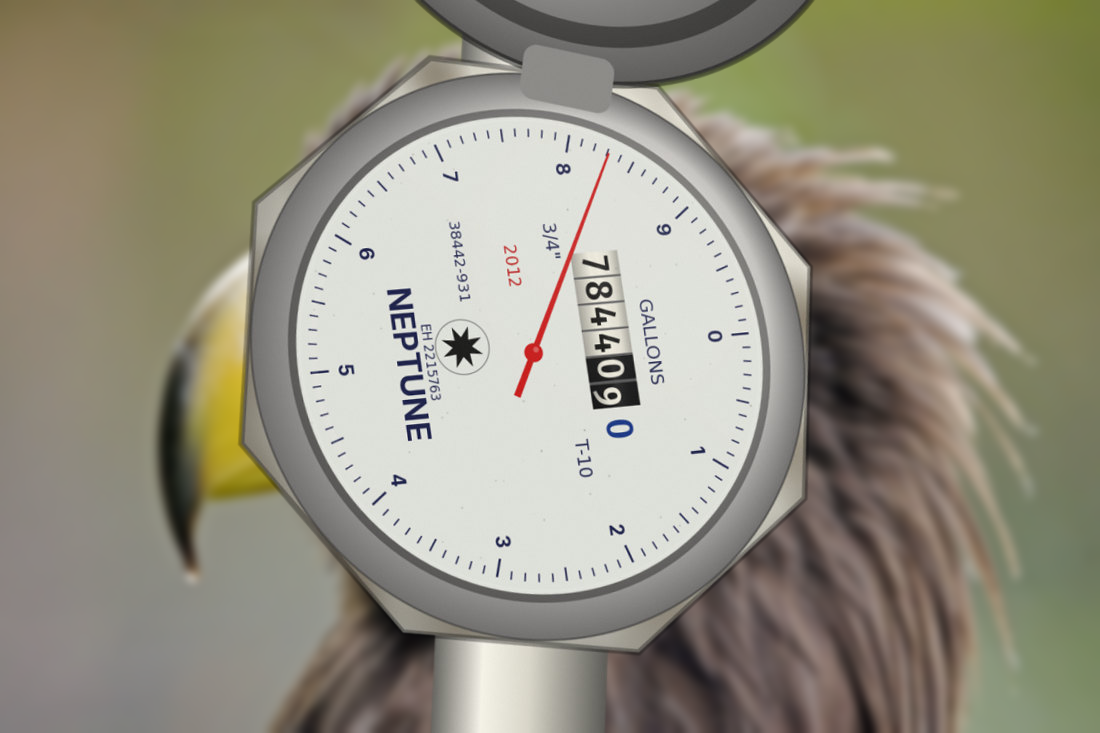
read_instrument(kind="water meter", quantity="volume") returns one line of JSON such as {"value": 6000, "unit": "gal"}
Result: {"value": 7844088.3, "unit": "gal"}
